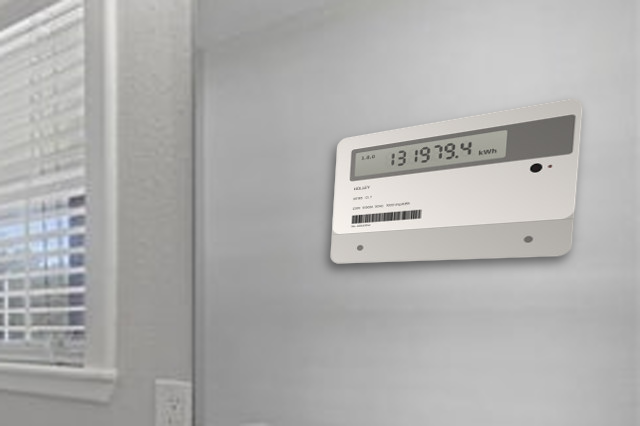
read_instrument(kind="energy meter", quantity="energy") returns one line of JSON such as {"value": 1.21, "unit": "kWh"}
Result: {"value": 131979.4, "unit": "kWh"}
